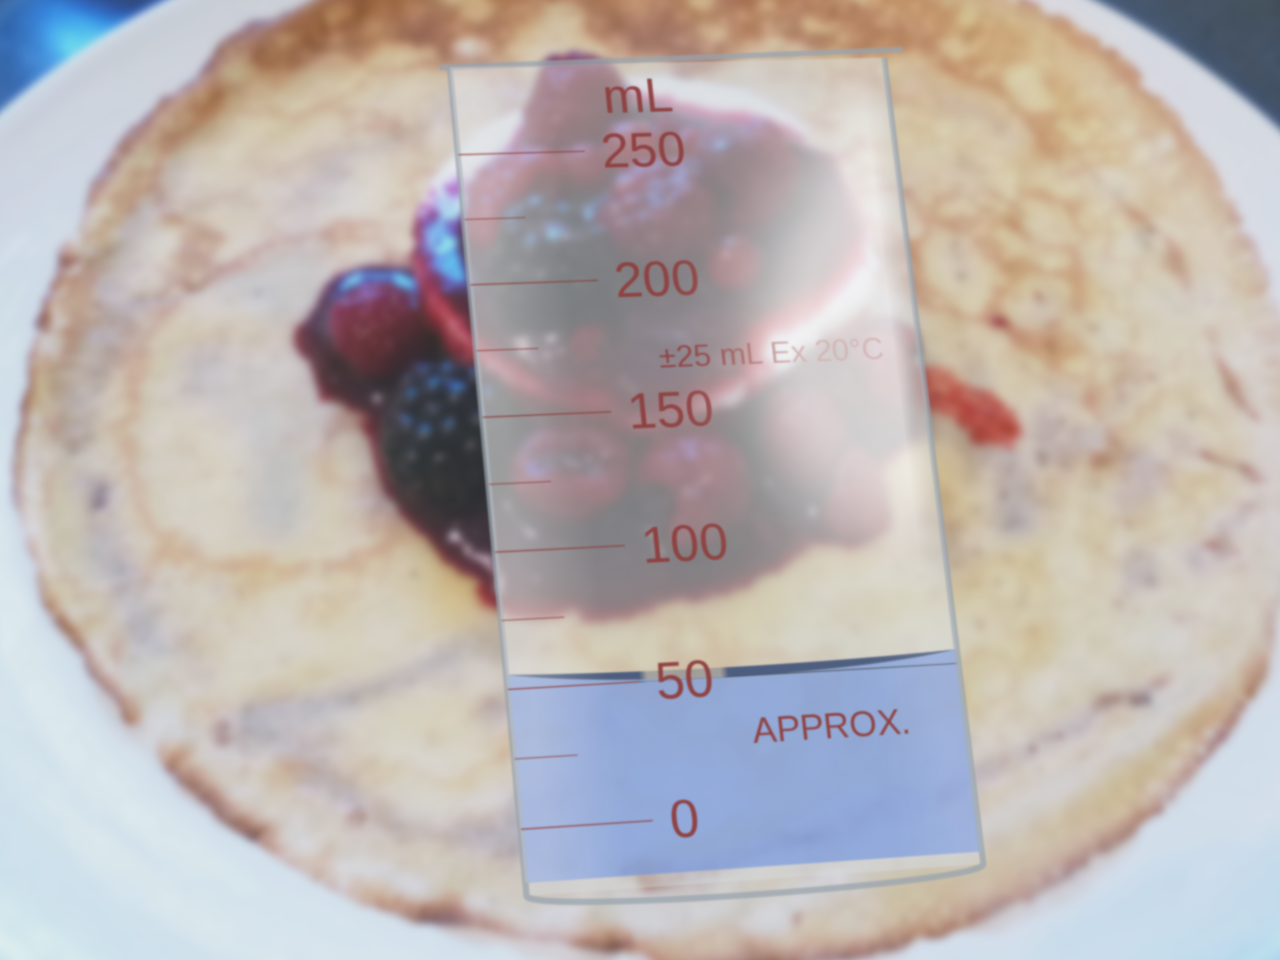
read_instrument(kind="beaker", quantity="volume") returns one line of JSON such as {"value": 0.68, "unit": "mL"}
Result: {"value": 50, "unit": "mL"}
